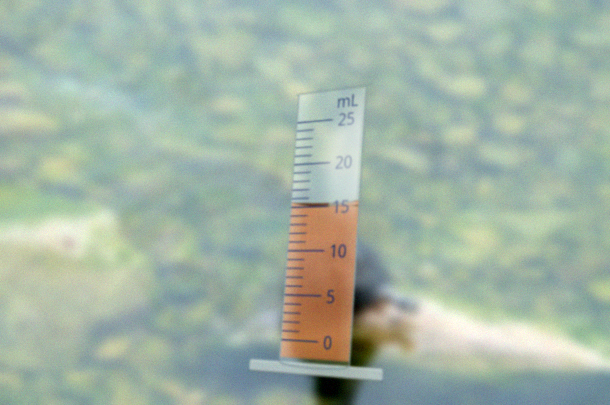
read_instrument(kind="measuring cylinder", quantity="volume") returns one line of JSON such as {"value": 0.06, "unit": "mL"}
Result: {"value": 15, "unit": "mL"}
